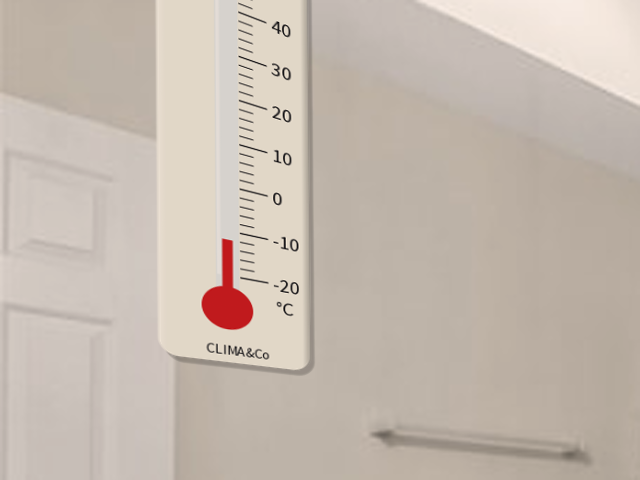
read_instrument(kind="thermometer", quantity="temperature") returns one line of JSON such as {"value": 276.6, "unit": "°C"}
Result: {"value": -12, "unit": "°C"}
